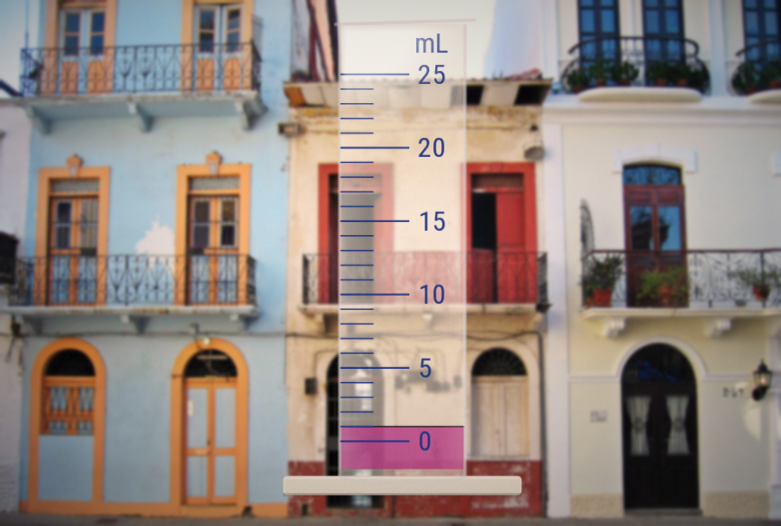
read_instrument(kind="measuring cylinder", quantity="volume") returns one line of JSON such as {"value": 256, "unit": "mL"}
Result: {"value": 1, "unit": "mL"}
